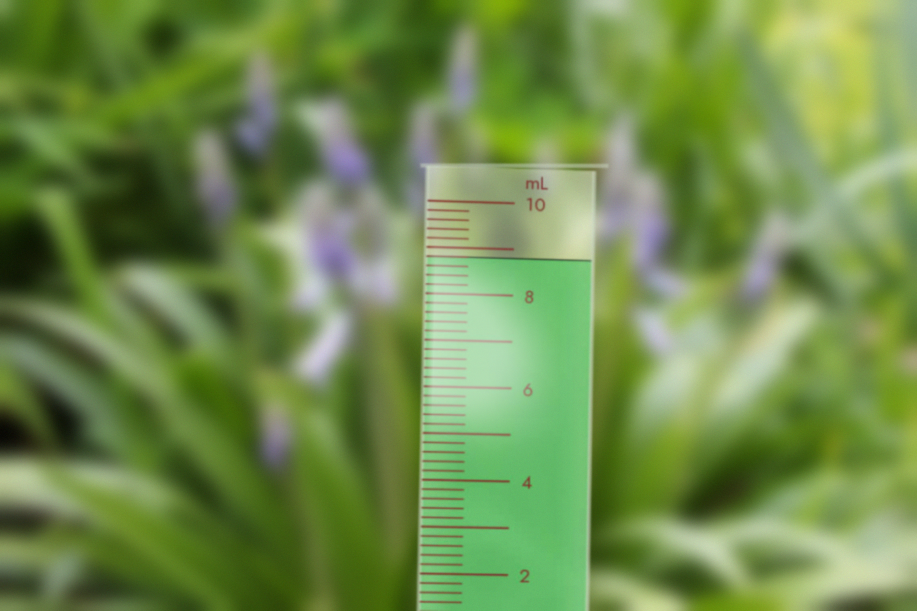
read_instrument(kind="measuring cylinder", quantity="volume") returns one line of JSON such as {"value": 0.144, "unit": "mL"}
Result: {"value": 8.8, "unit": "mL"}
